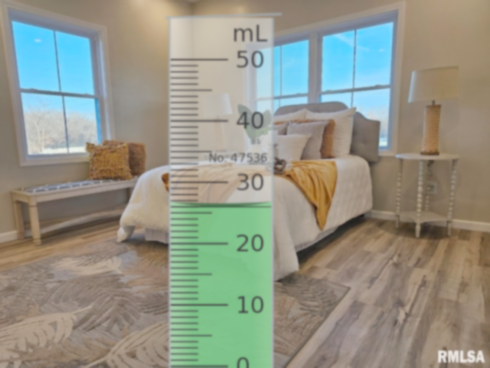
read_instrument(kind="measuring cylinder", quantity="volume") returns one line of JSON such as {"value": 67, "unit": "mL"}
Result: {"value": 26, "unit": "mL"}
